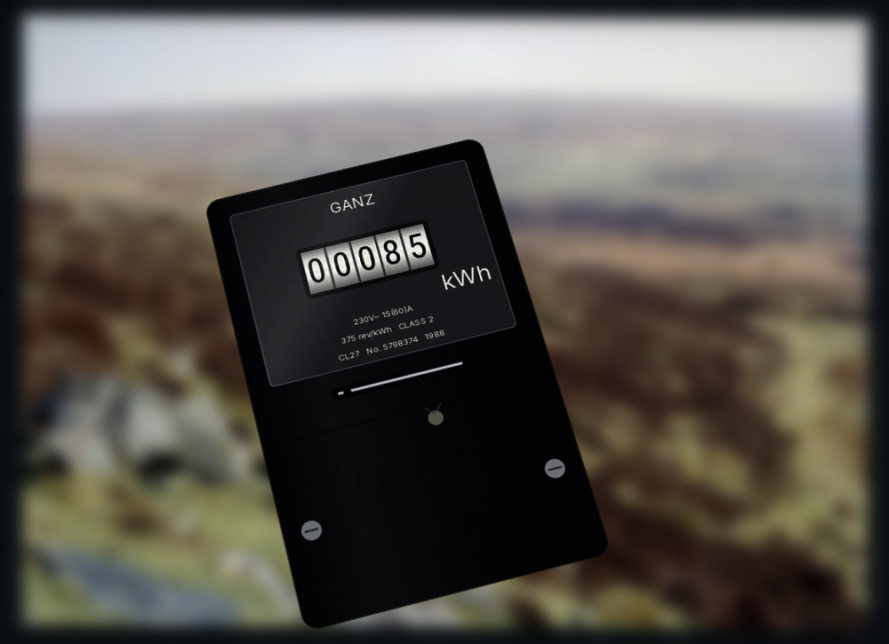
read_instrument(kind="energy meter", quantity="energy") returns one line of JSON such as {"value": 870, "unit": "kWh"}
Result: {"value": 85, "unit": "kWh"}
